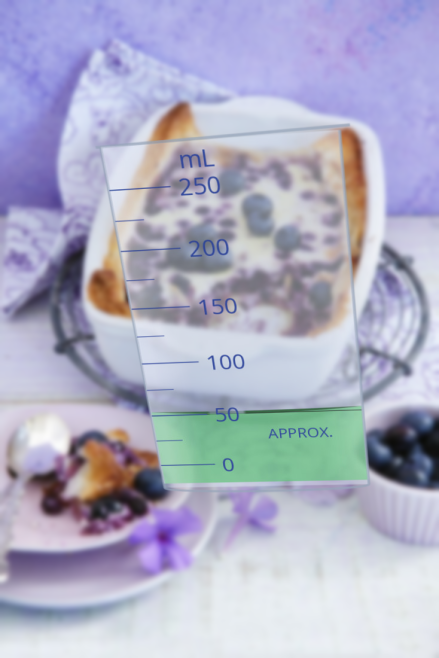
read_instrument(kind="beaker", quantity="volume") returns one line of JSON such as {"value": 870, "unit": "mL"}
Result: {"value": 50, "unit": "mL"}
